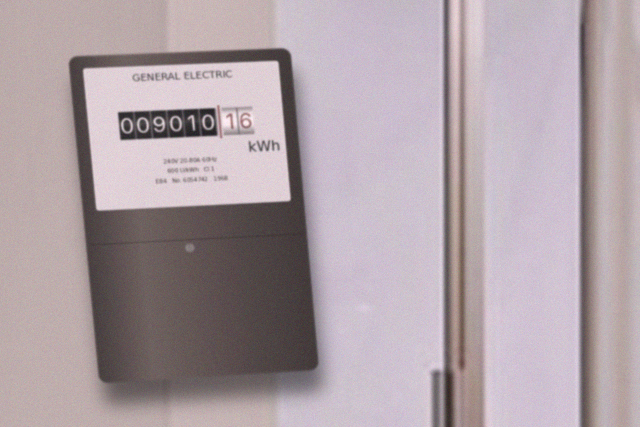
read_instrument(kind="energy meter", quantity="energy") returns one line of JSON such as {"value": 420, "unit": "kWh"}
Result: {"value": 9010.16, "unit": "kWh"}
